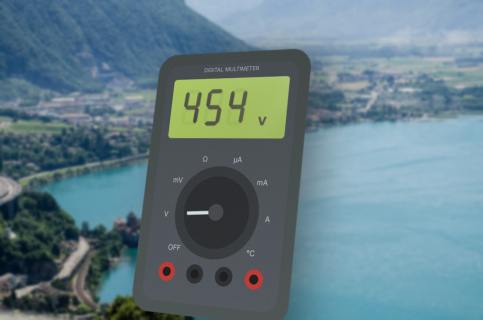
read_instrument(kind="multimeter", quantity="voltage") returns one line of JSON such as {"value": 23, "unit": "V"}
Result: {"value": 454, "unit": "V"}
